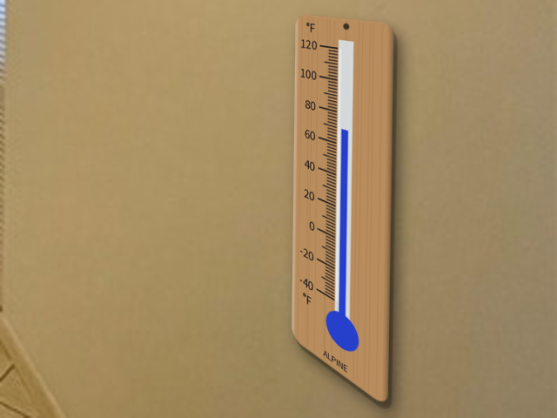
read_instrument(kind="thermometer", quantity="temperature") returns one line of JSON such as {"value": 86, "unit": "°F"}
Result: {"value": 70, "unit": "°F"}
